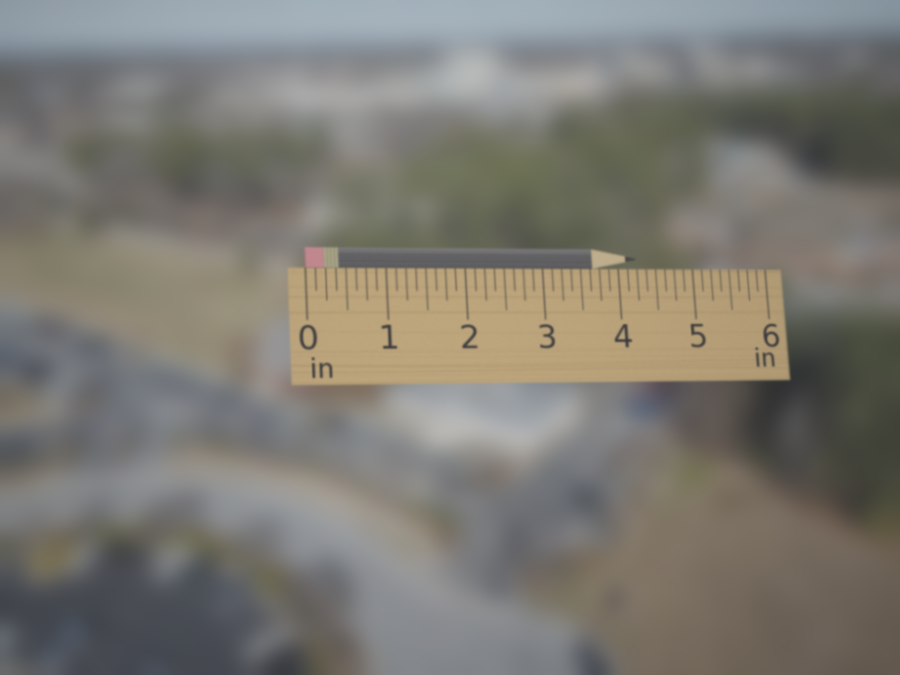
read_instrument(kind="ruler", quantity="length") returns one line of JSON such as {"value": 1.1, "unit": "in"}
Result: {"value": 4.25, "unit": "in"}
